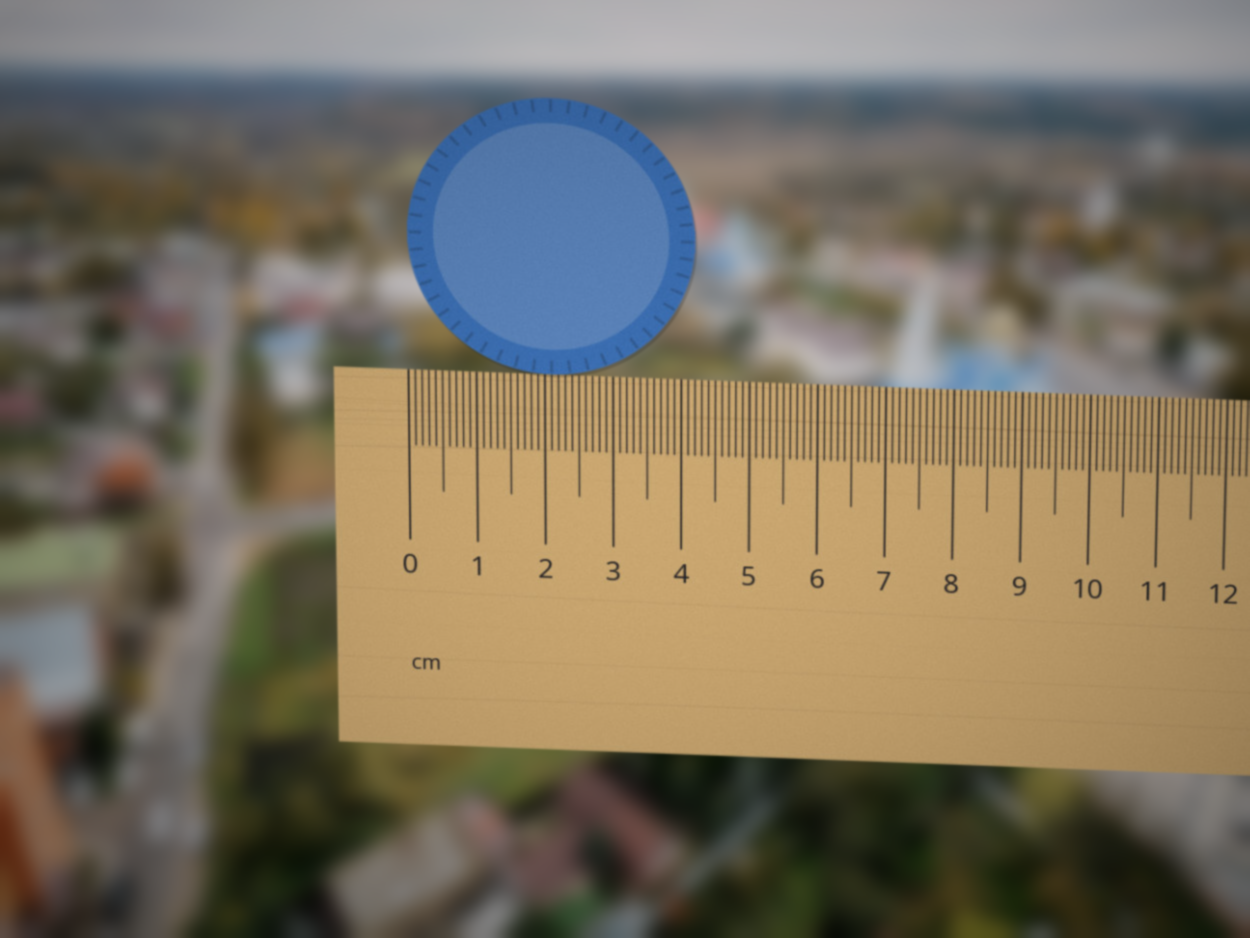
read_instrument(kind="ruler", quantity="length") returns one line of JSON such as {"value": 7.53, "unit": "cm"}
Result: {"value": 4.2, "unit": "cm"}
